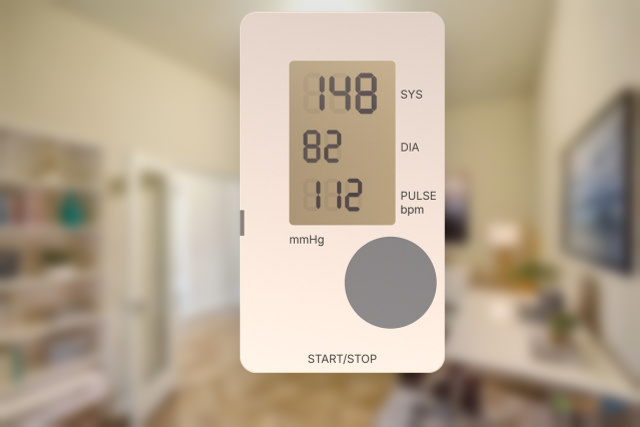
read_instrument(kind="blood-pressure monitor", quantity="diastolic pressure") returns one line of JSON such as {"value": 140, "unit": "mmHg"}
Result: {"value": 82, "unit": "mmHg"}
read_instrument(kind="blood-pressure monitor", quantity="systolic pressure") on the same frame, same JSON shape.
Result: {"value": 148, "unit": "mmHg"}
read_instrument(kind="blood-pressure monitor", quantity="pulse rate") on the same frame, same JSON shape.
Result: {"value": 112, "unit": "bpm"}
